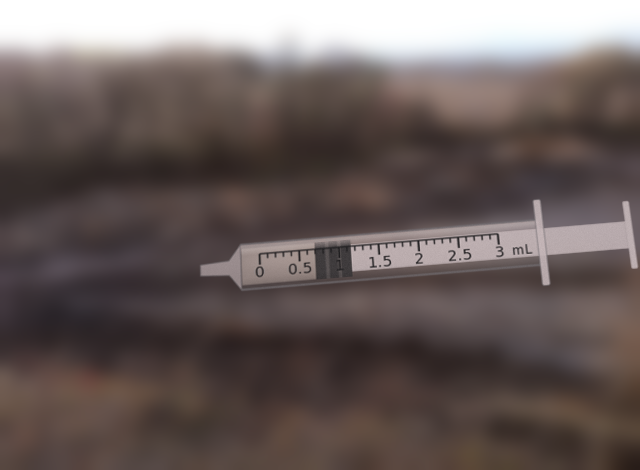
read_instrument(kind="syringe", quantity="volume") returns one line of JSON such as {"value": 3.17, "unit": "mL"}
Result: {"value": 0.7, "unit": "mL"}
